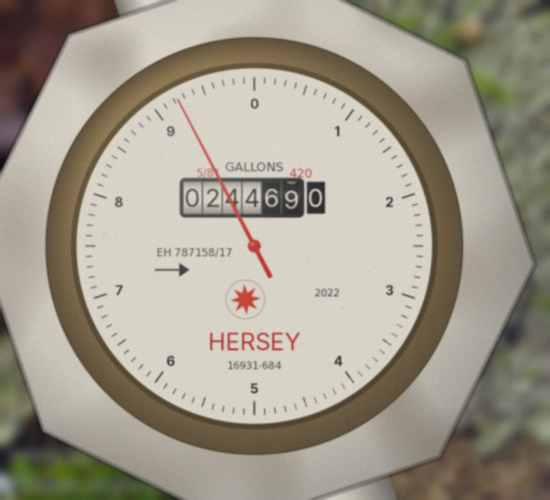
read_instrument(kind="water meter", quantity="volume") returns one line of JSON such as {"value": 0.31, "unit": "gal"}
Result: {"value": 244689.2, "unit": "gal"}
